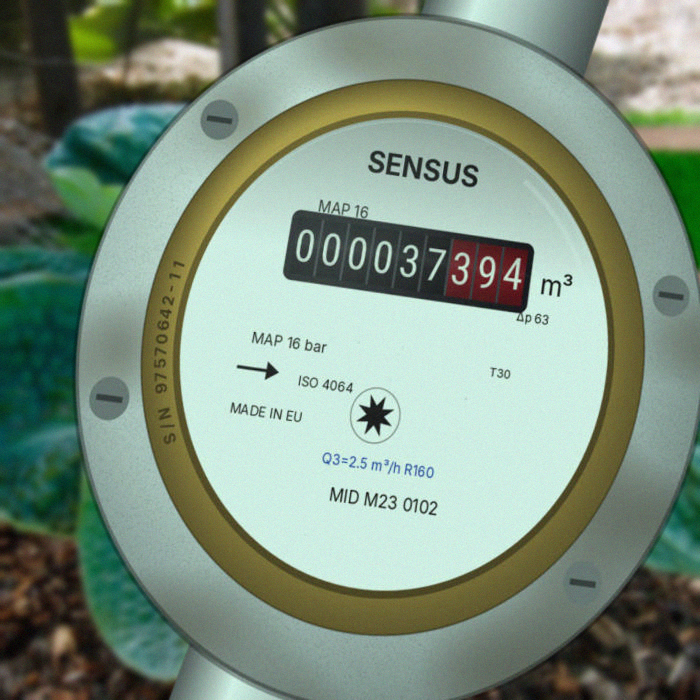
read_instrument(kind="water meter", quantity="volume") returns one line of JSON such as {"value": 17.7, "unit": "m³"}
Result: {"value": 37.394, "unit": "m³"}
